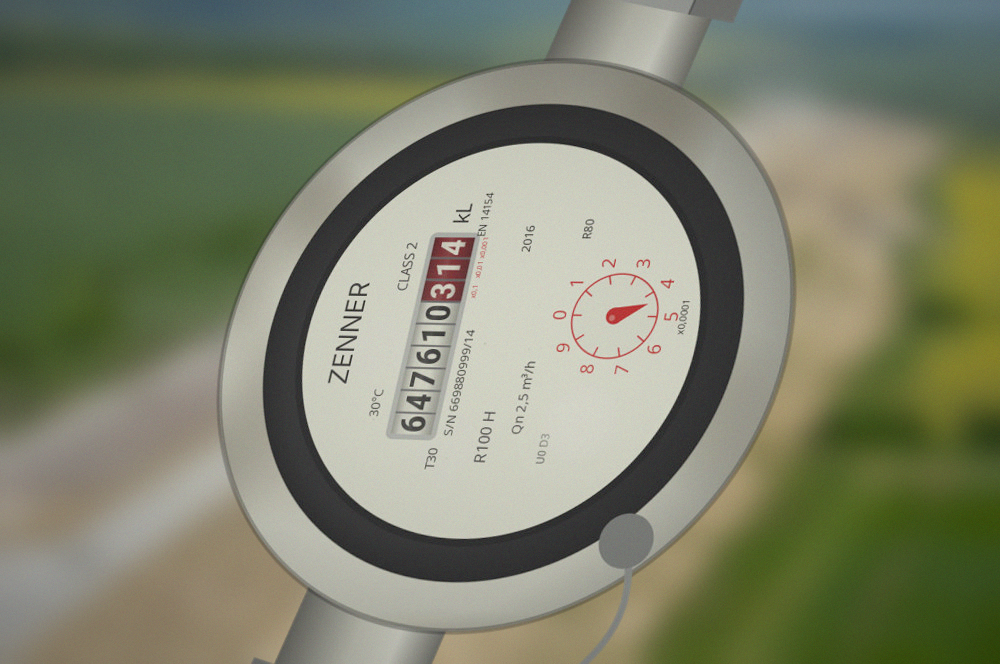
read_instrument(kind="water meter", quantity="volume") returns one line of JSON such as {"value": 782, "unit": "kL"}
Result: {"value": 647610.3144, "unit": "kL"}
